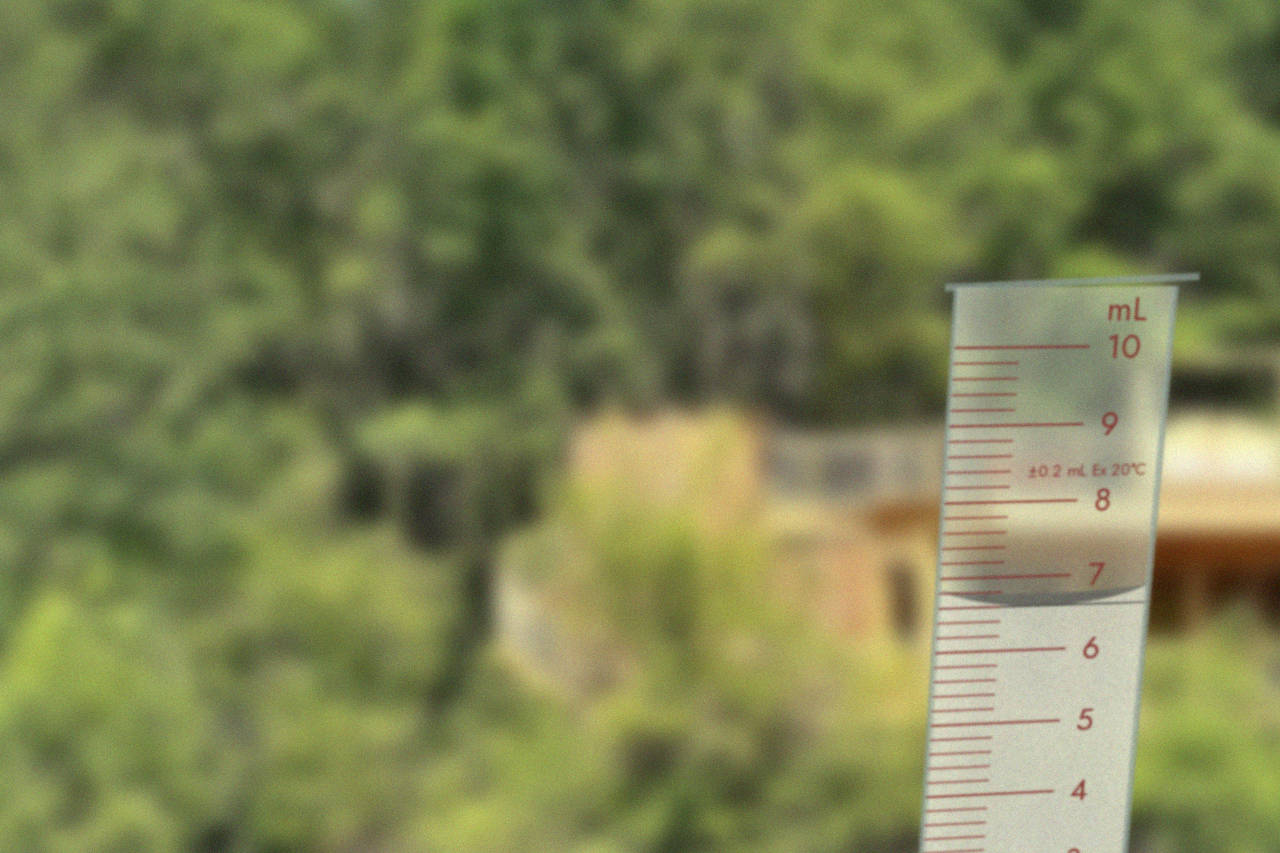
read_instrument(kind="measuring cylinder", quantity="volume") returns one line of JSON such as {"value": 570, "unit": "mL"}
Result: {"value": 6.6, "unit": "mL"}
